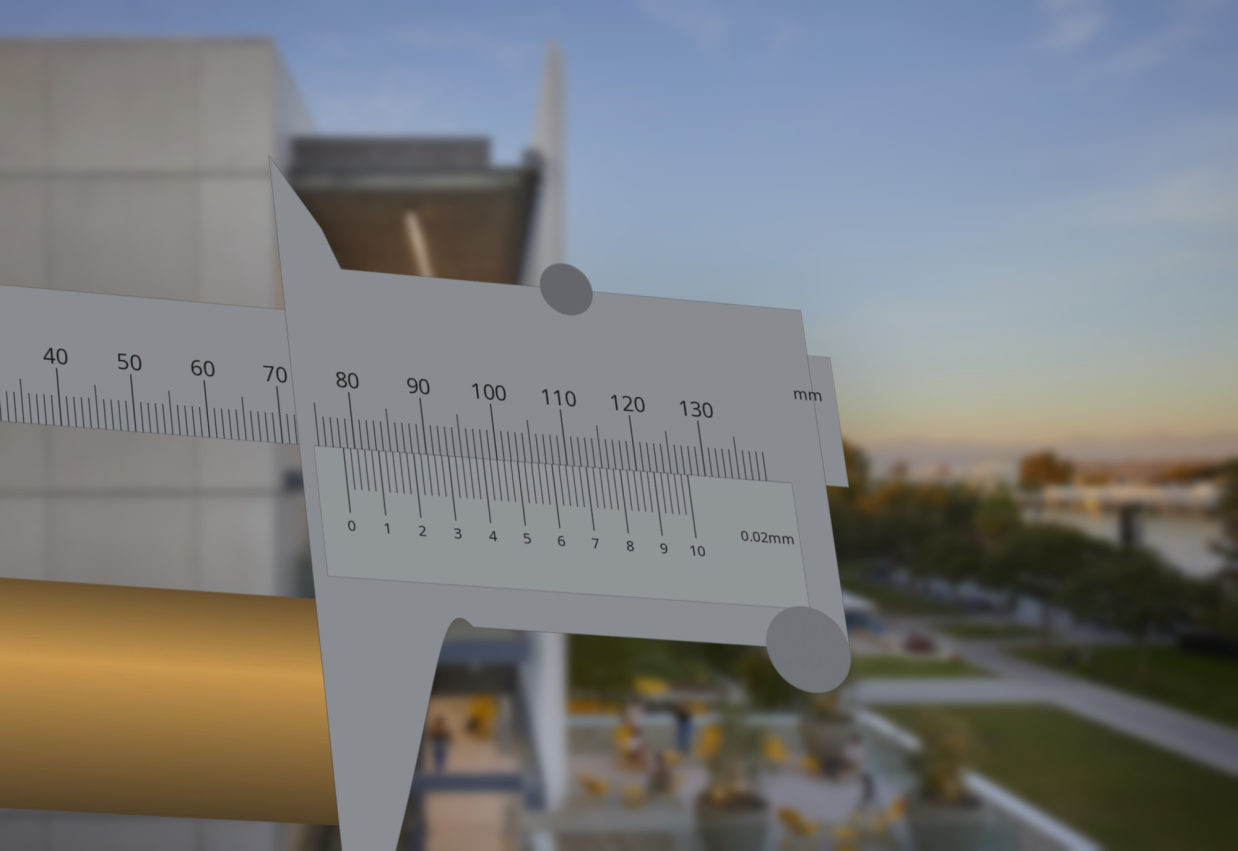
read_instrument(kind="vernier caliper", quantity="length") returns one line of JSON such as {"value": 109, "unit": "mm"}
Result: {"value": 78.4, "unit": "mm"}
